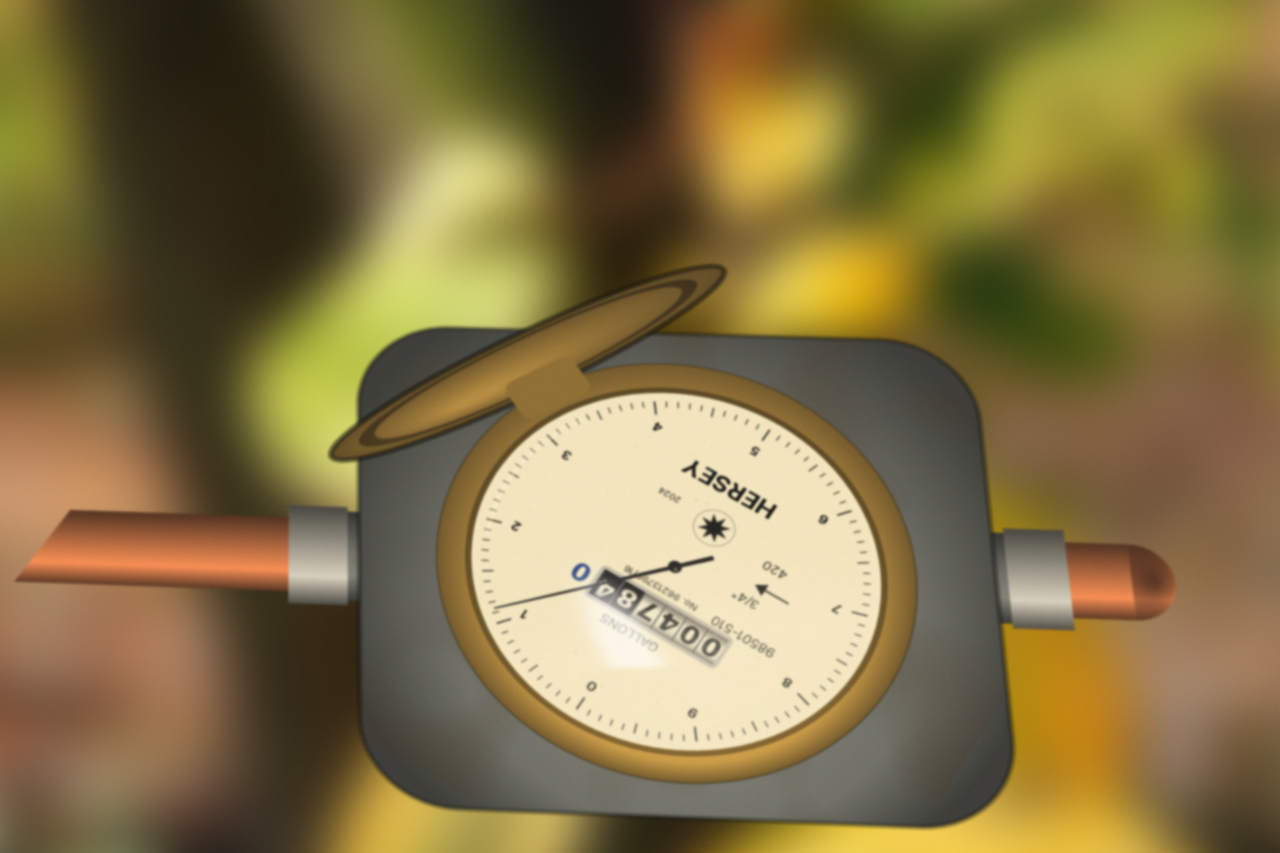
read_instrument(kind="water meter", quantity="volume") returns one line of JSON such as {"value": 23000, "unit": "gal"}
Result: {"value": 47841.1, "unit": "gal"}
